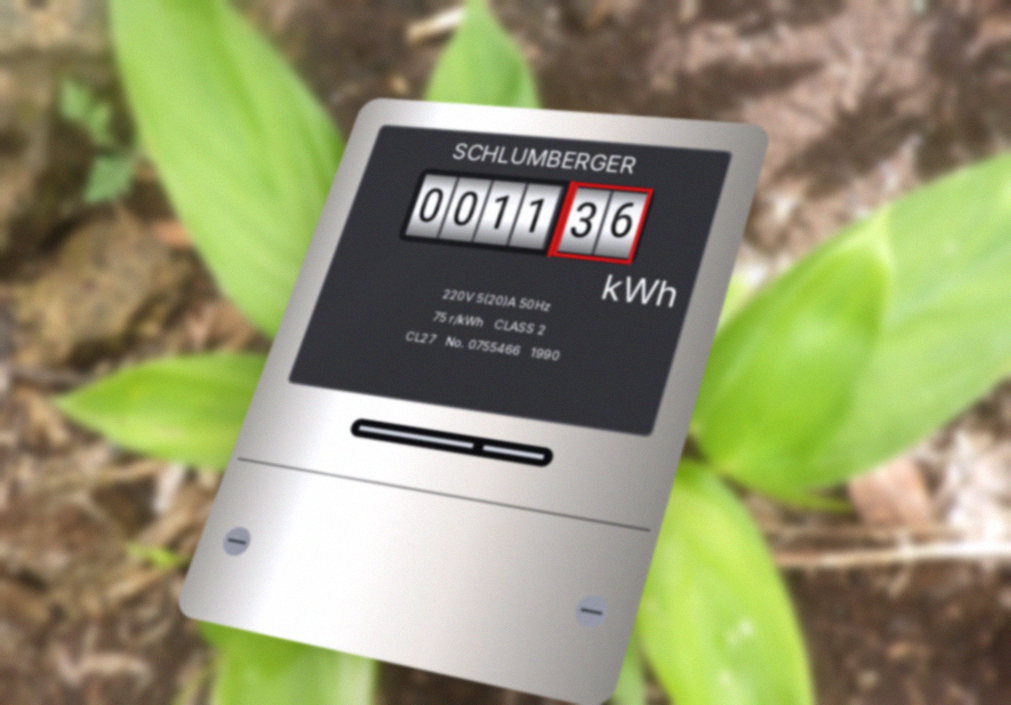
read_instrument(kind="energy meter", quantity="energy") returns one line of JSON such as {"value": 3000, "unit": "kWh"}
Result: {"value": 11.36, "unit": "kWh"}
